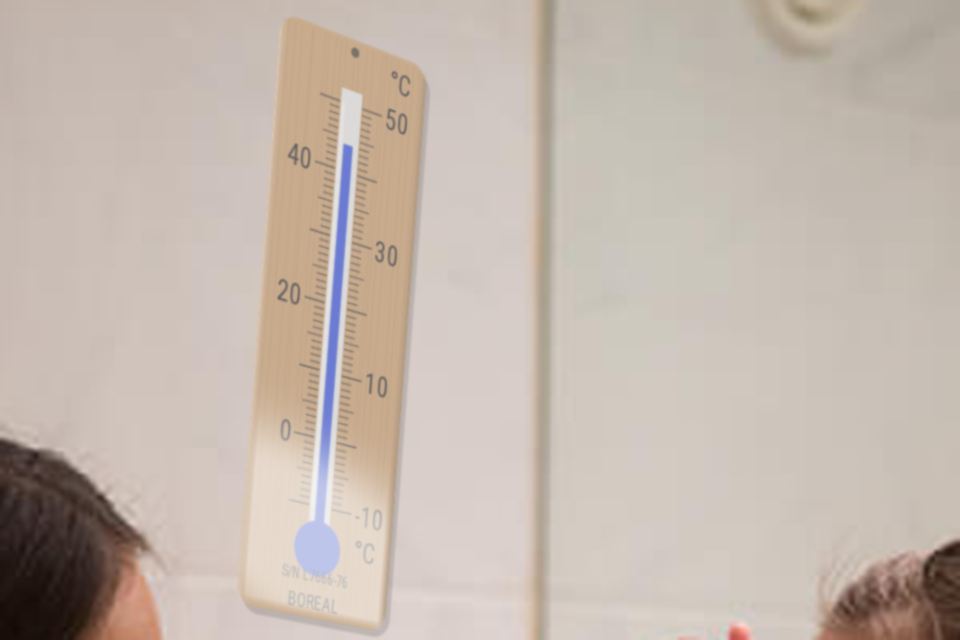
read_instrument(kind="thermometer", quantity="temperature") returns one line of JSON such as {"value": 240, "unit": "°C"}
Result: {"value": 44, "unit": "°C"}
